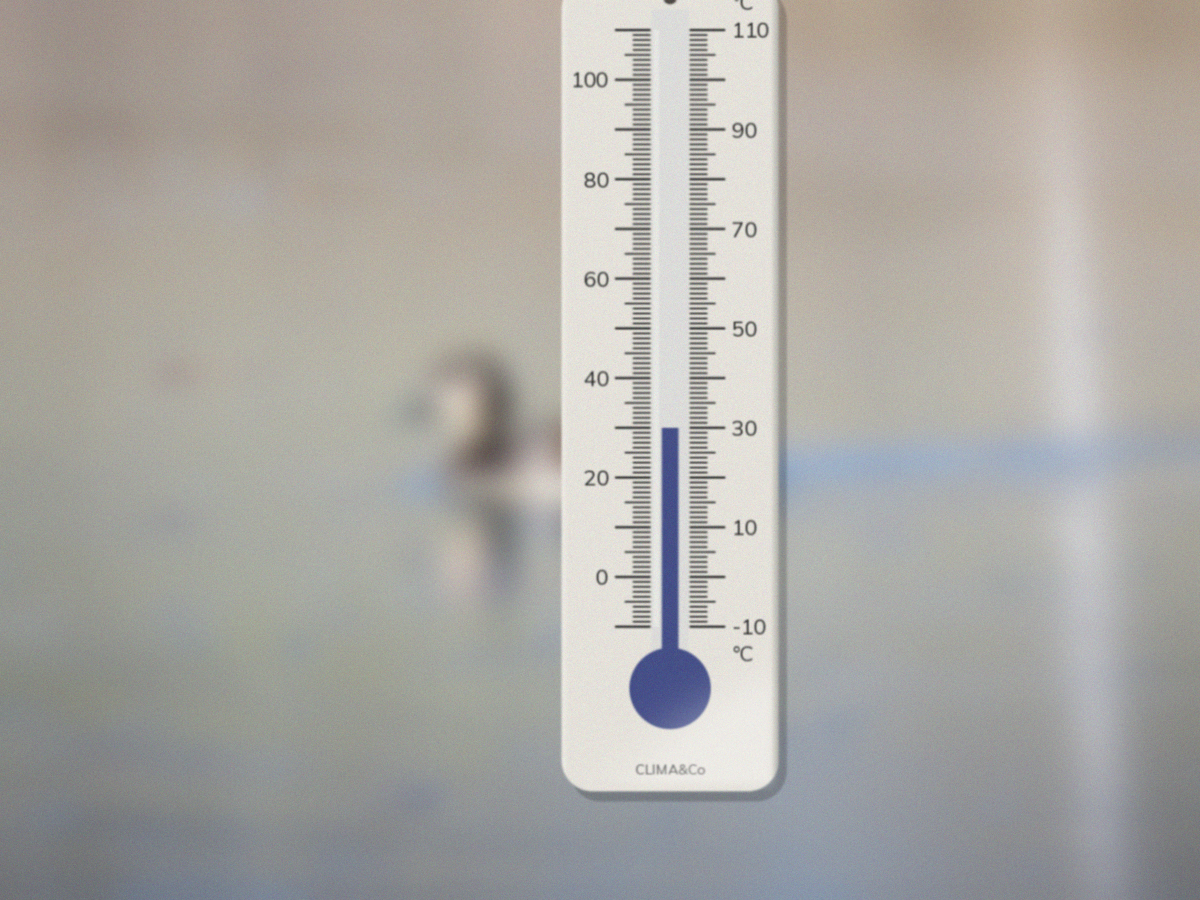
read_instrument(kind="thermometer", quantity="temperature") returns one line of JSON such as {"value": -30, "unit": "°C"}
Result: {"value": 30, "unit": "°C"}
